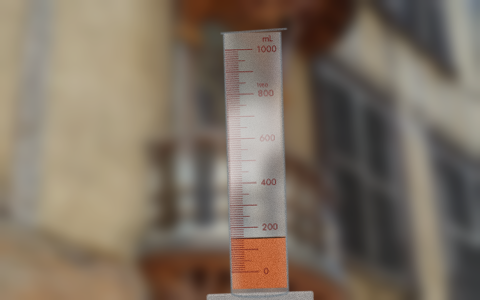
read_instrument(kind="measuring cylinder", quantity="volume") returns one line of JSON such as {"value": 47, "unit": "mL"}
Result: {"value": 150, "unit": "mL"}
